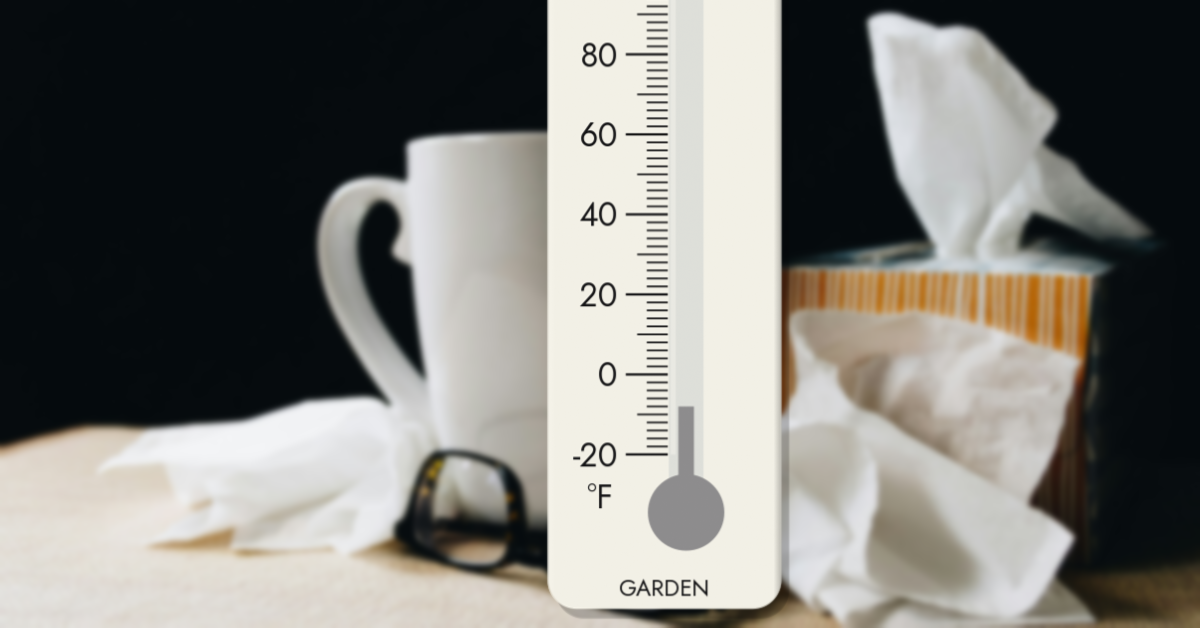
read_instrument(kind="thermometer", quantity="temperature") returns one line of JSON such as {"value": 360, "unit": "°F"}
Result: {"value": -8, "unit": "°F"}
